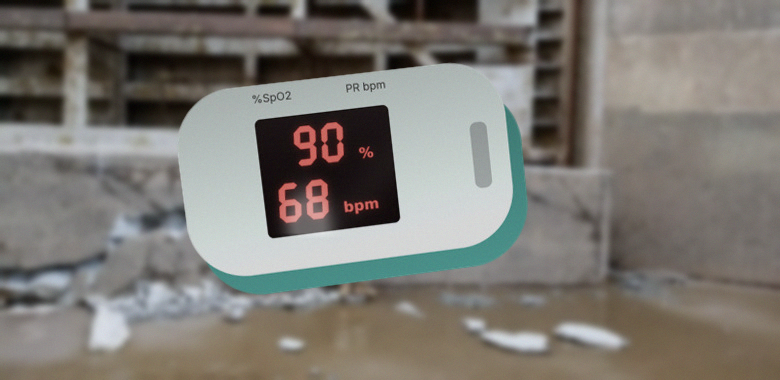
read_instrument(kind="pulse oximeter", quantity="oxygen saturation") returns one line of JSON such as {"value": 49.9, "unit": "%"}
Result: {"value": 90, "unit": "%"}
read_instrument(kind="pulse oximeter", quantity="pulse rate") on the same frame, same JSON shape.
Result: {"value": 68, "unit": "bpm"}
